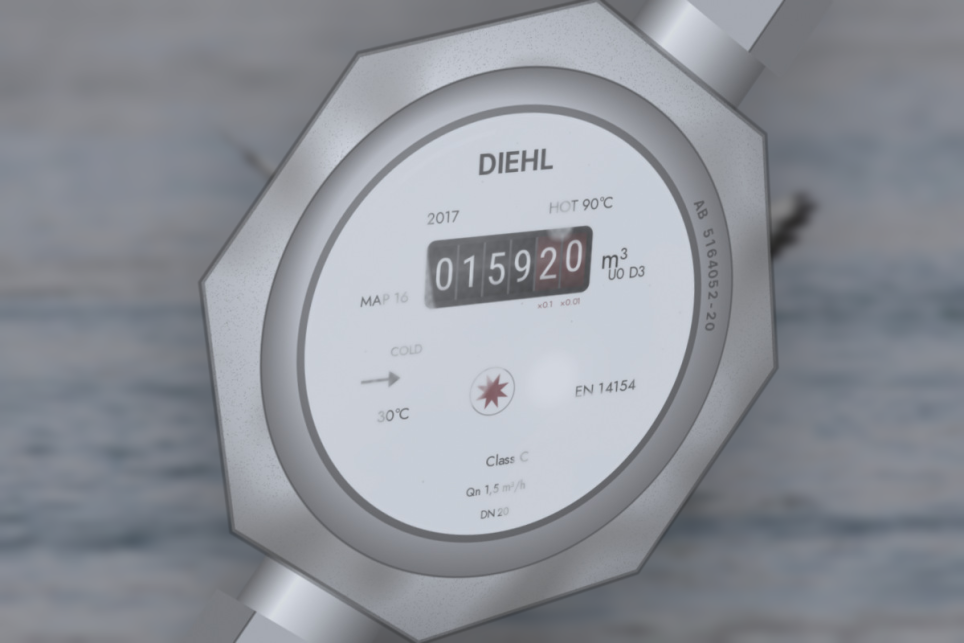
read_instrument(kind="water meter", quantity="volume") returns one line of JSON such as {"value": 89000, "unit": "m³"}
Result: {"value": 159.20, "unit": "m³"}
